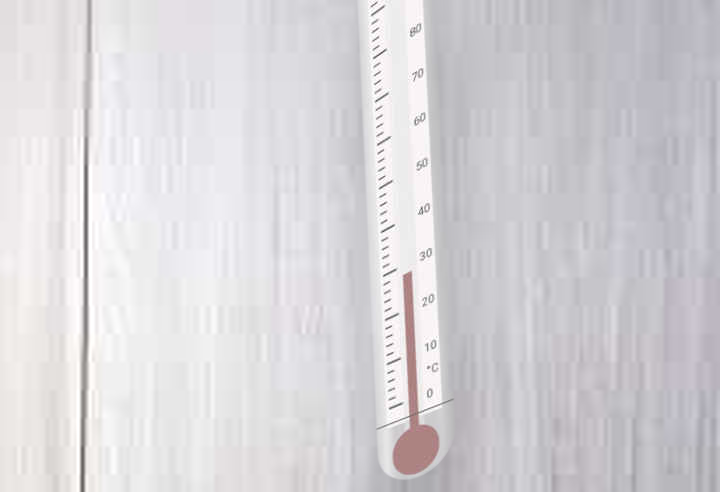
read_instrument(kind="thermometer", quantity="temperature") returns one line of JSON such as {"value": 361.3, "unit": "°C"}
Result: {"value": 28, "unit": "°C"}
